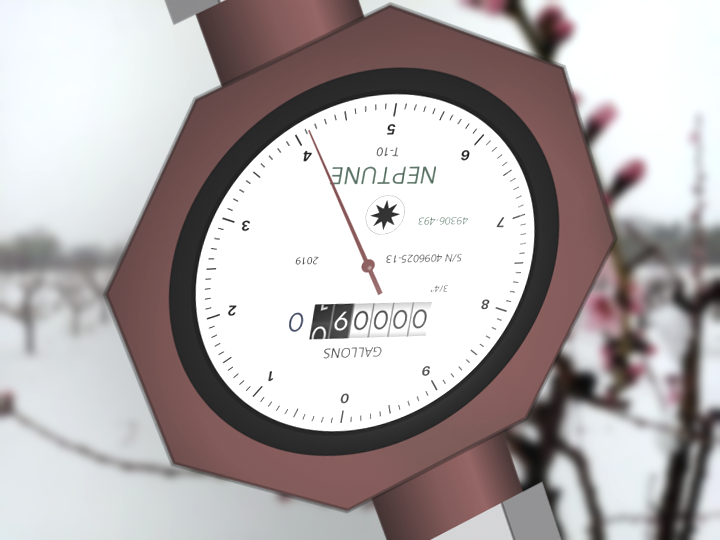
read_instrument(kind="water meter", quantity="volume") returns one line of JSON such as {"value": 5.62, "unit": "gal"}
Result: {"value": 904.1, "unit": "gal"}
